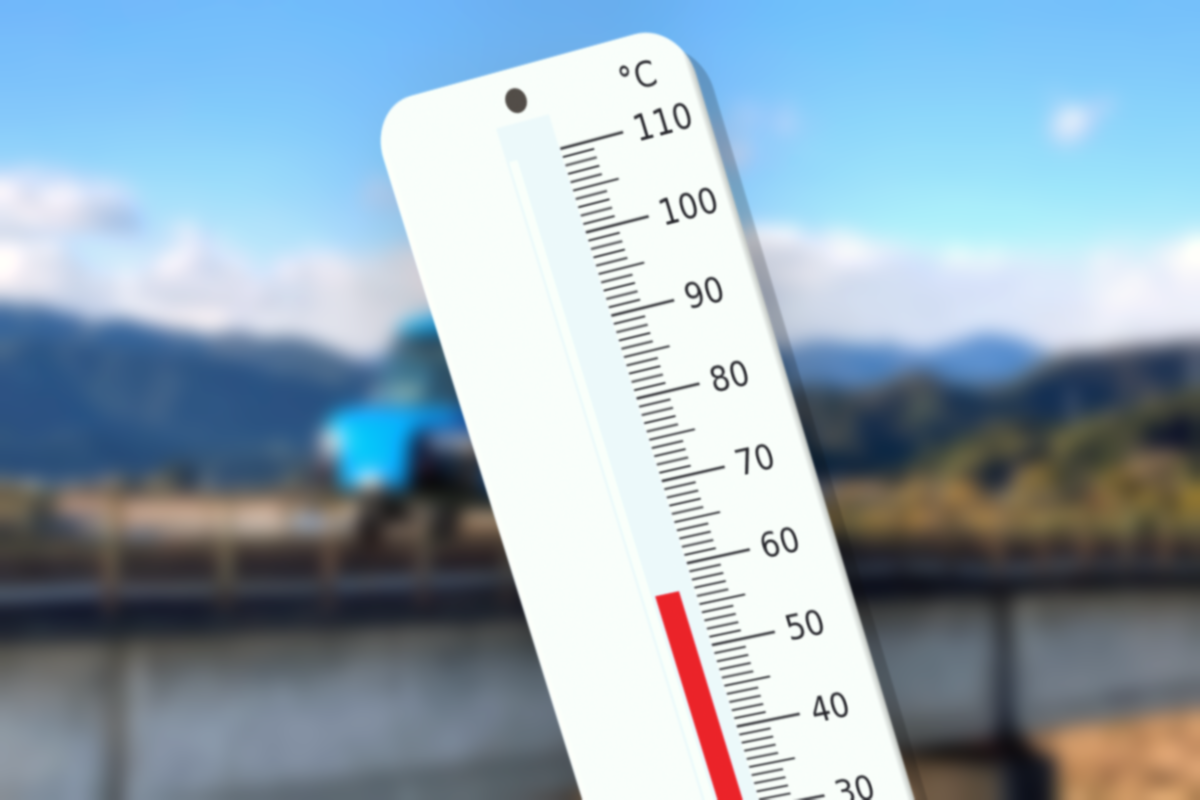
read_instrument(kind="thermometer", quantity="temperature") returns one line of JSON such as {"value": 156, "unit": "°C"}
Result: {"value": 57, "unit": "°C"}
